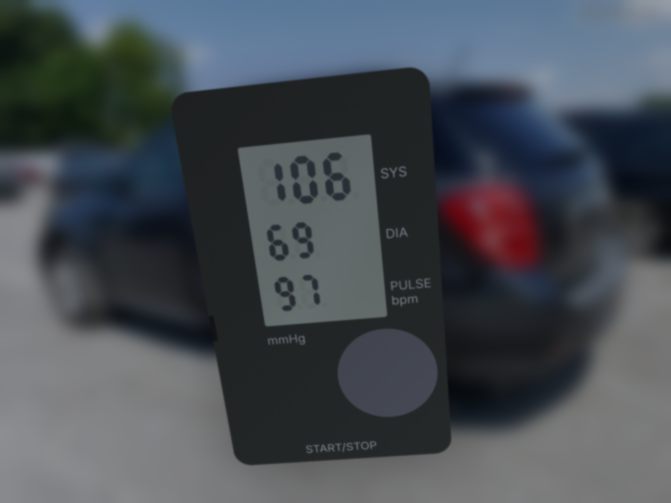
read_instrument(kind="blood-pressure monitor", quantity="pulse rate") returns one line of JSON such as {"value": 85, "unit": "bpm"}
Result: {"value": 97, "unit": "bpm"}
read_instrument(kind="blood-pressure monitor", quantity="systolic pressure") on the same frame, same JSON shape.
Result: {"value": 106, "unit": "mmHg"}
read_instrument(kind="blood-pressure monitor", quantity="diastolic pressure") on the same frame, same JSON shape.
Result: {"value": 69, "unit": "mmHg"}
